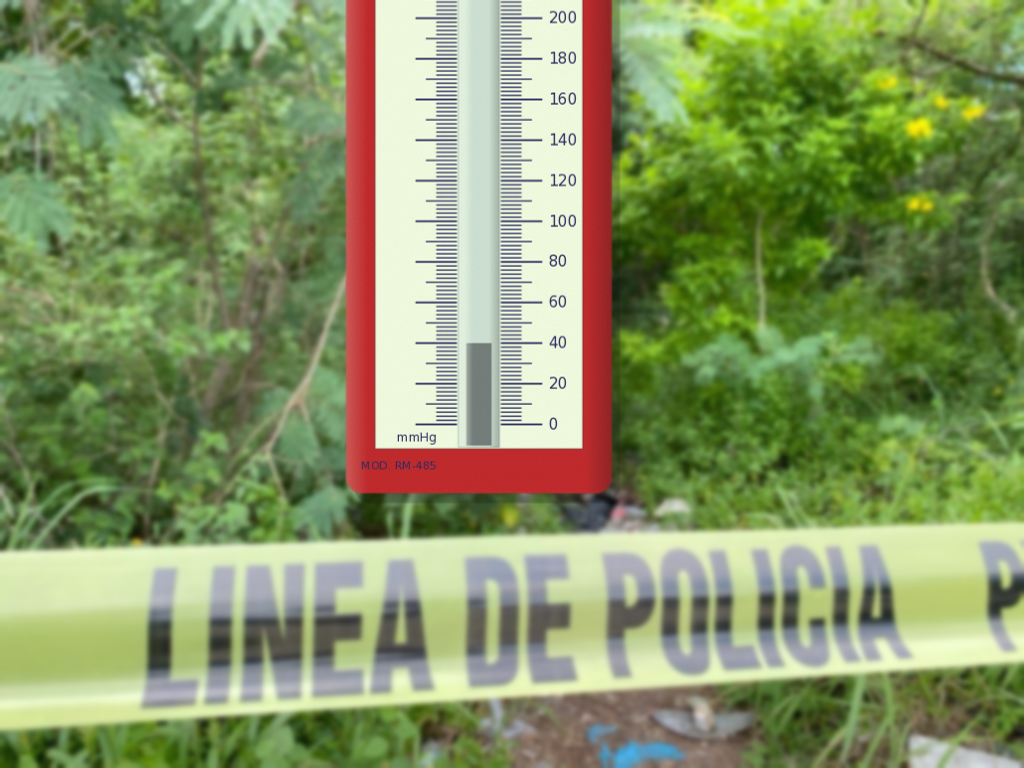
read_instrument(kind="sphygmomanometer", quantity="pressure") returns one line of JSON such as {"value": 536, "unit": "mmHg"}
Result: {"value": 40, "unit": "mmHg"}
